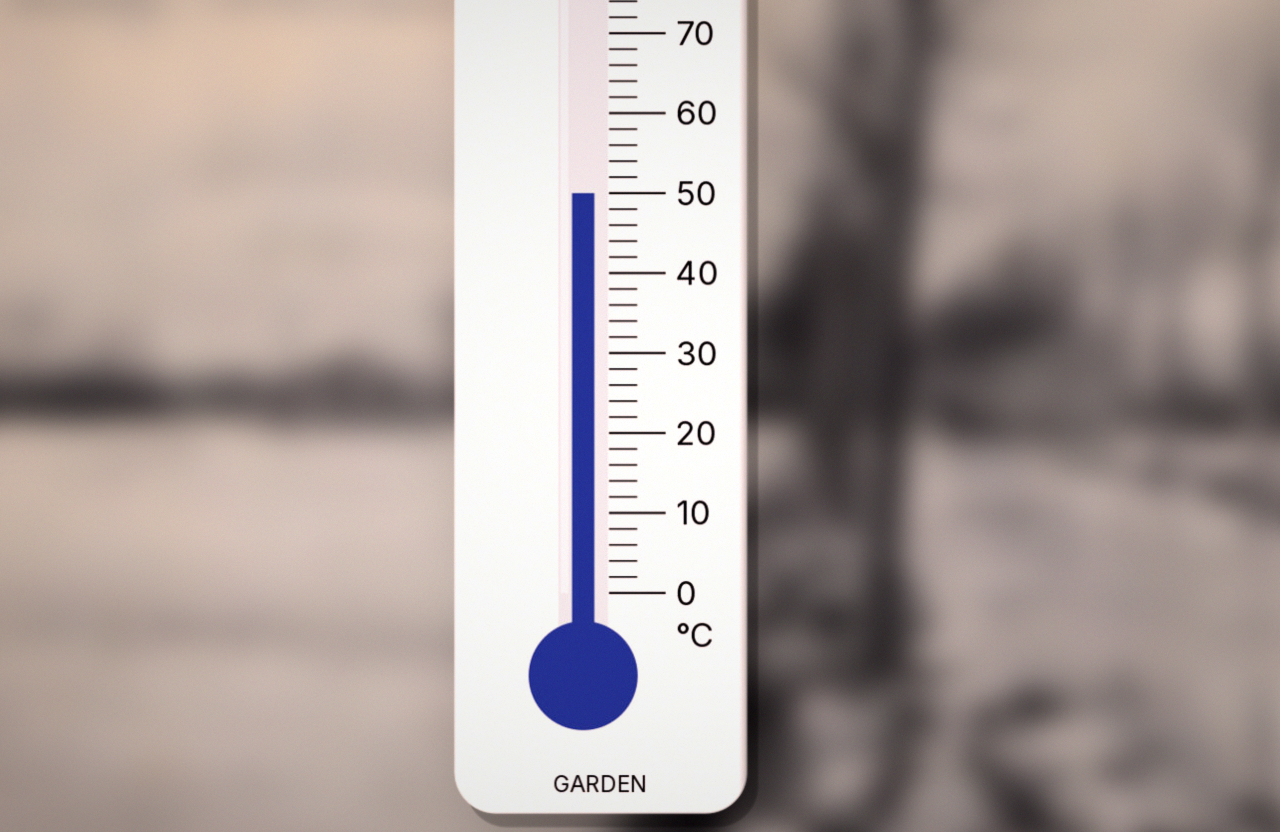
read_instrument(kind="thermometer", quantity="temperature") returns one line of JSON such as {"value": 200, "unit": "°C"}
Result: {"value": 50, "unit": "°C"}
